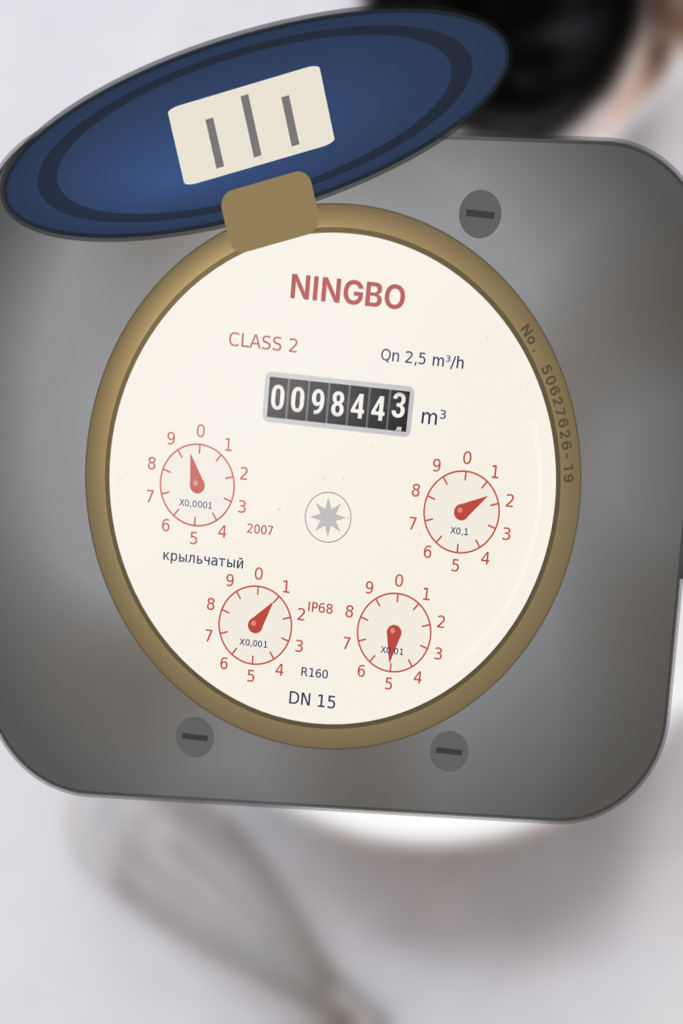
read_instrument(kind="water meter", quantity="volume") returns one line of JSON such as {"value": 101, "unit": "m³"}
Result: {"value": 98443.1509, "unit": "m³"}
